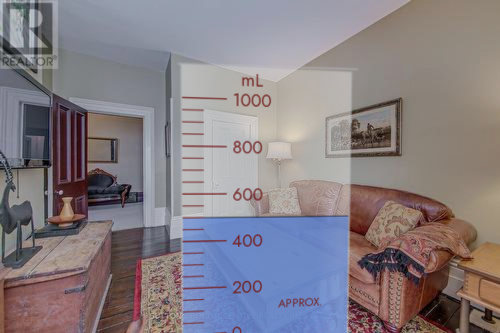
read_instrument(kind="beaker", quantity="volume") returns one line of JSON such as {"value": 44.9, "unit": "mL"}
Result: {"value": 500, "unit": "mL"}
